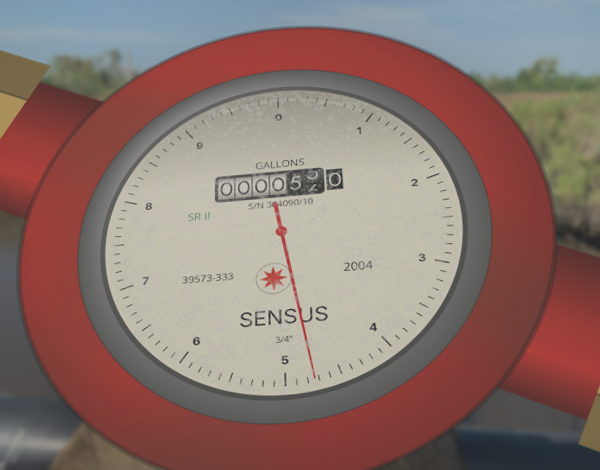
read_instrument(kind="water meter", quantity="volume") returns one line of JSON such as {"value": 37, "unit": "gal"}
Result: {"value": 554.7, "unit": "gal"}
